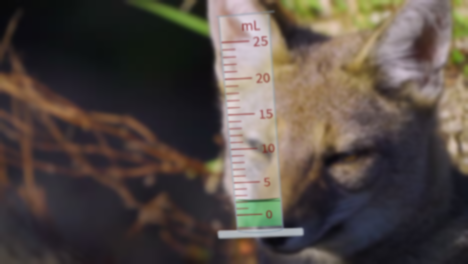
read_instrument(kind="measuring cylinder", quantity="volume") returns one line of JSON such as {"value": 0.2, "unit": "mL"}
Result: {"value": 2, "unit": "mL"}
